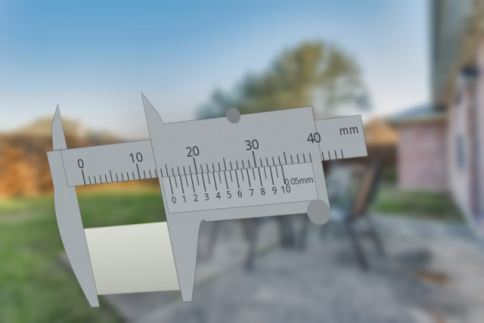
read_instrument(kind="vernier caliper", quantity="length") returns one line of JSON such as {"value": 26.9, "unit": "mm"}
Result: {"value": 15.2, "unit": "mm"}
